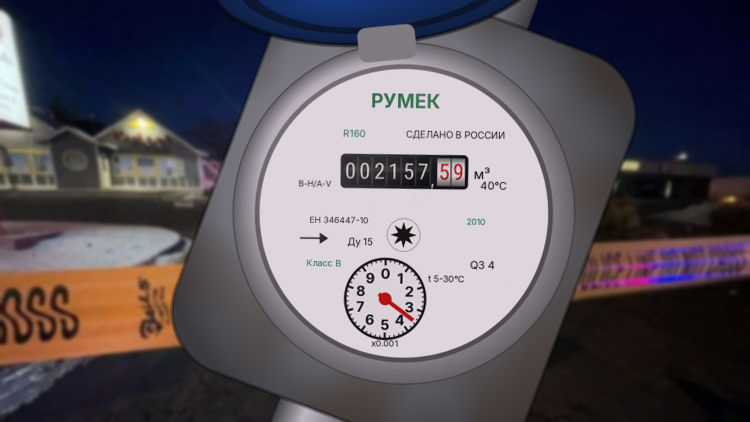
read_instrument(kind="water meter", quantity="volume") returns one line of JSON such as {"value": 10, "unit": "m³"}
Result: {"value": 2157.593, "unit": "m³"}
